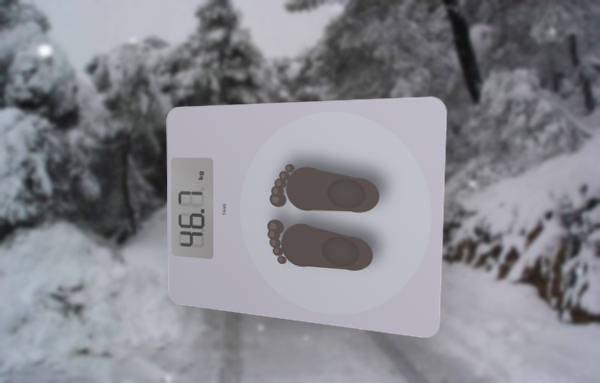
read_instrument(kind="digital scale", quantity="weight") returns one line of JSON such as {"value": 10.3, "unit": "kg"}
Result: {"value": 46.7, "unit": "kg"}
